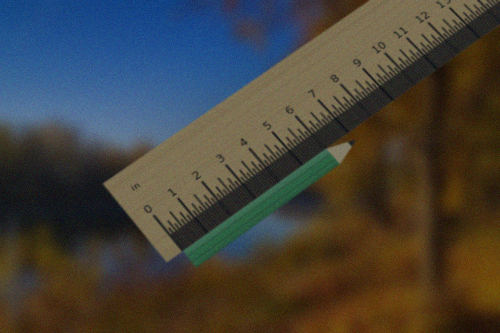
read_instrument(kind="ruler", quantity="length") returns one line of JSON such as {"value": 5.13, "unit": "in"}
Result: {"value": 7, "unit": "in"}
